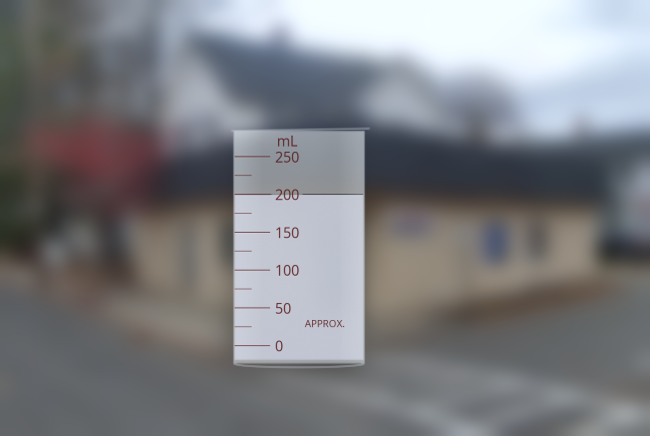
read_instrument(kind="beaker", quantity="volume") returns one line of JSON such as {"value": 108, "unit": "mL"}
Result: {"value": 200, "unit": "mL"}
